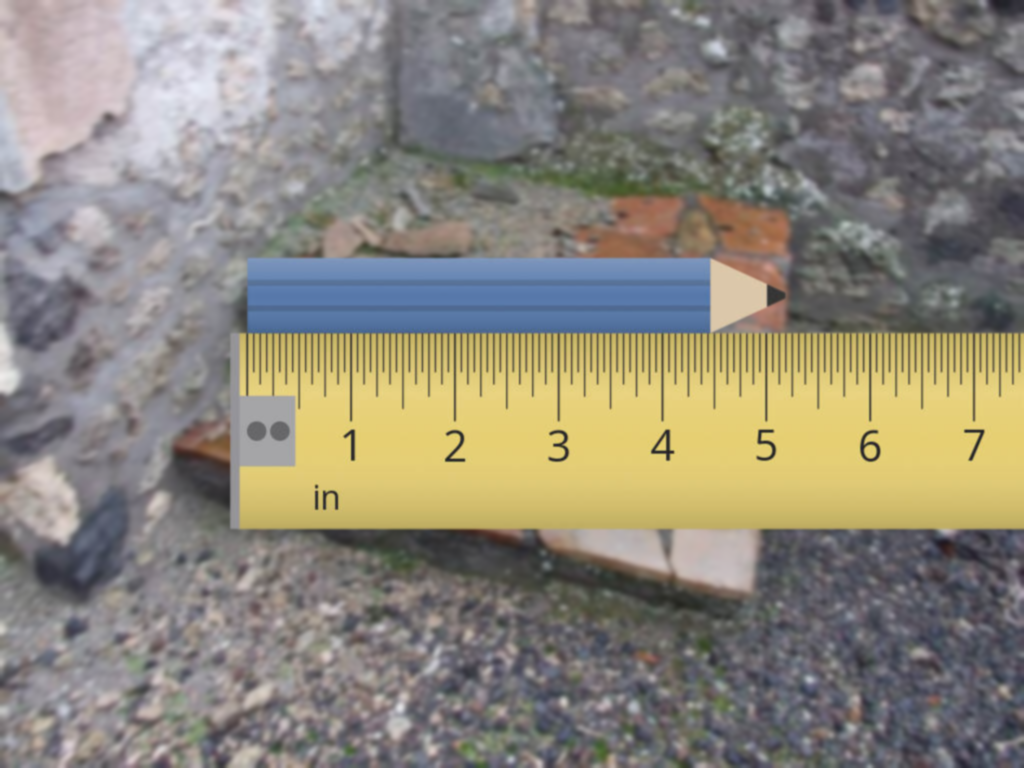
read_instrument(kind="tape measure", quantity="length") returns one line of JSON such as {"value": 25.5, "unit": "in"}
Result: {"value": 5.1875, "unit": "in"}
